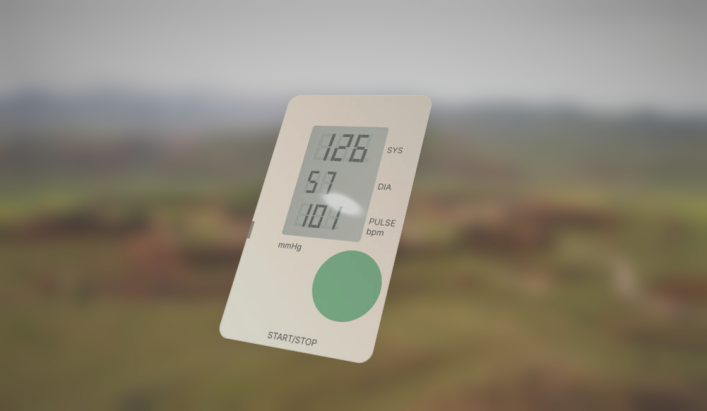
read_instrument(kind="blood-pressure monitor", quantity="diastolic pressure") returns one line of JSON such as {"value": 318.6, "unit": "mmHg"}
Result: {"value": 57, "unit": "mmHg"}
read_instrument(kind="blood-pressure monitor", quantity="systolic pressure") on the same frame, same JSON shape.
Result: {"value": 126, "unit": "mmHg"}
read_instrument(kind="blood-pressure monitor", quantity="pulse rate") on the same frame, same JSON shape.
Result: {"value": 101, "unit": "bpm"}
